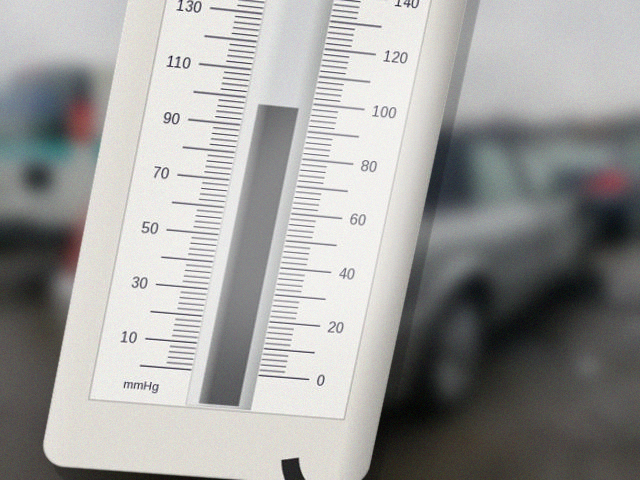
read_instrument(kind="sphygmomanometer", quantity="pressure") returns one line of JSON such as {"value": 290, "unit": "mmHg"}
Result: {"value": 98, "unit": "mmHg"}
